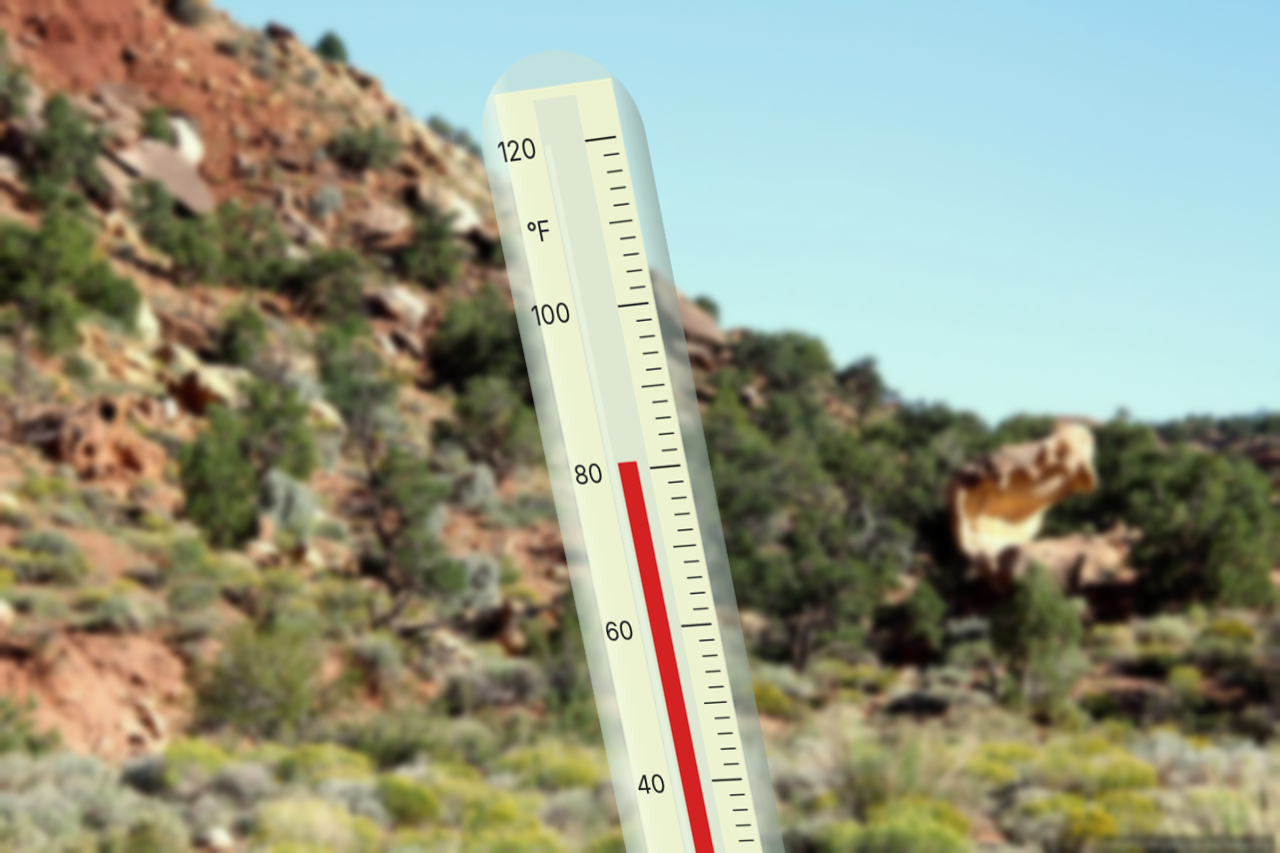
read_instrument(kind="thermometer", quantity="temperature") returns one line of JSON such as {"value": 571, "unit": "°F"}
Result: {"value": 81, "unit": "°F"}
